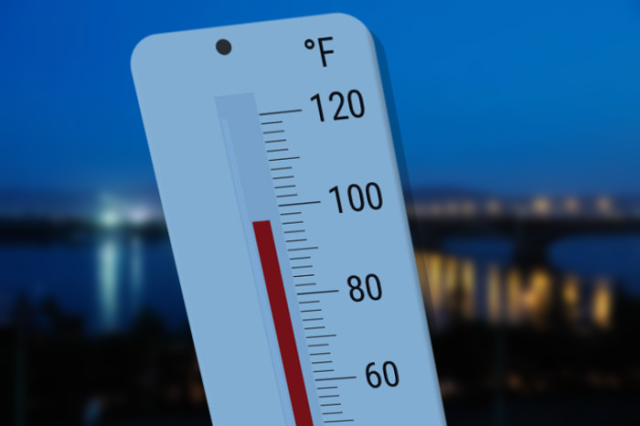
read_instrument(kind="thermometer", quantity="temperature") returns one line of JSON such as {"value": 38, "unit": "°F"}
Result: {"value": 97, "unit": "°F"}
